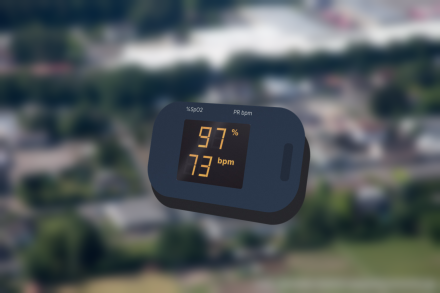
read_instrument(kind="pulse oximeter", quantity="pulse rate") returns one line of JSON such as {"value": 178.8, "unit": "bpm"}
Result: {"value": 73, "unit": "bpm"}
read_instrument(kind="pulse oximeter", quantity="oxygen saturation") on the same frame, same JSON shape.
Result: {"value": 97, "unit": "%"}
